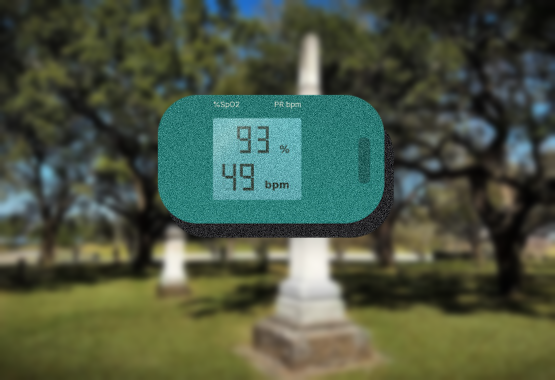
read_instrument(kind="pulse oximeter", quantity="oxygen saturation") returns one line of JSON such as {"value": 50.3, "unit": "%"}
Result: {"value": 93, "unit": "%"}
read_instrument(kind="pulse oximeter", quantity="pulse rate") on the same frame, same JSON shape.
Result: {"value": 49, "unit": "bpm"}
